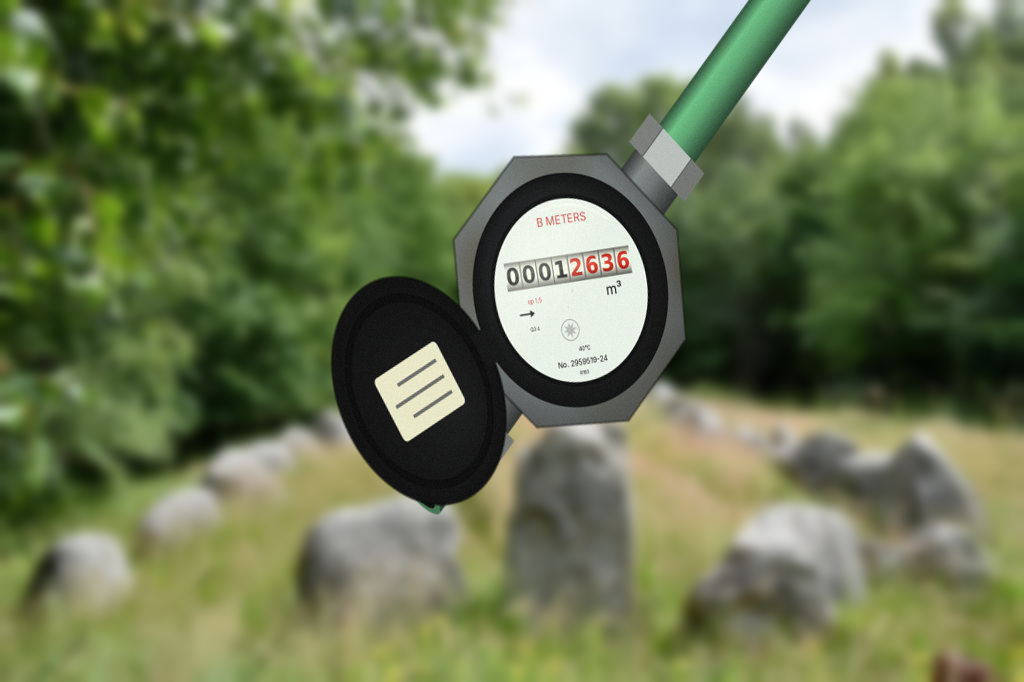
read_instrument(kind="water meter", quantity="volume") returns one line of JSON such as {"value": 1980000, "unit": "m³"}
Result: {"value": 1.2636, "unit": "m³"}
